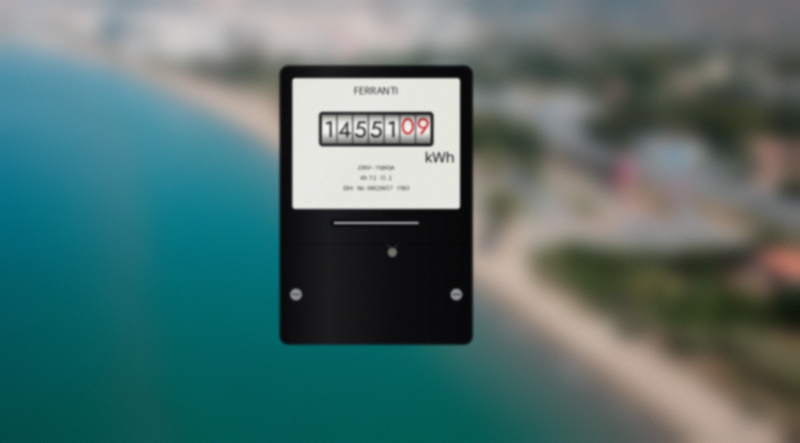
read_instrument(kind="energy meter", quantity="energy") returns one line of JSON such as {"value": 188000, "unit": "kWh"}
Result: {"value": 14551.09, "unit": "kWh"}
